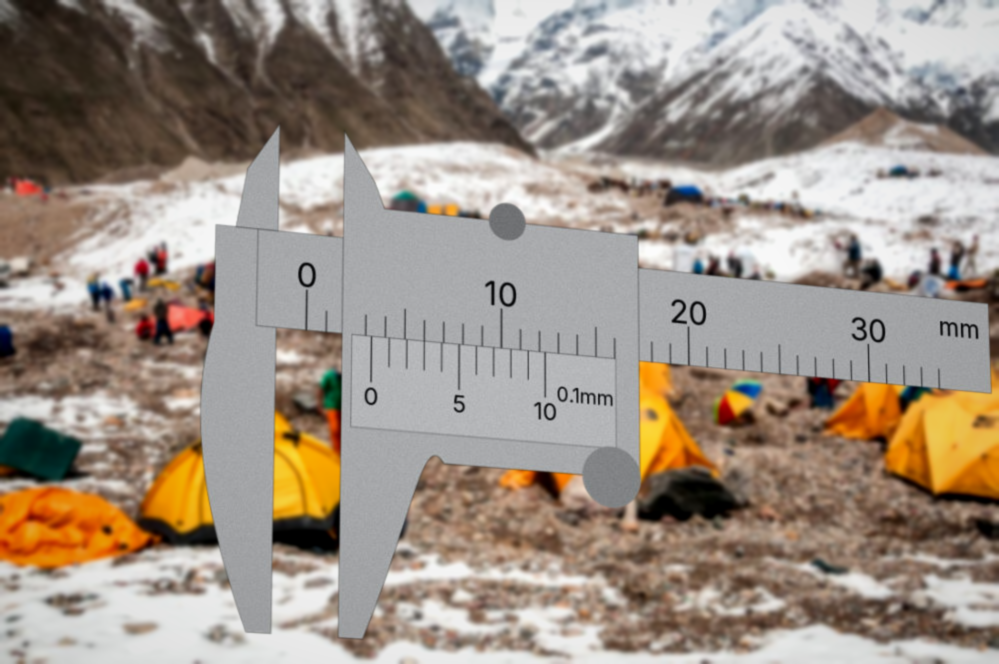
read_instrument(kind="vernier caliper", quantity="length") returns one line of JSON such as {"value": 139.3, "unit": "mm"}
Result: {"value": 3.3, "unit": "mm"}
